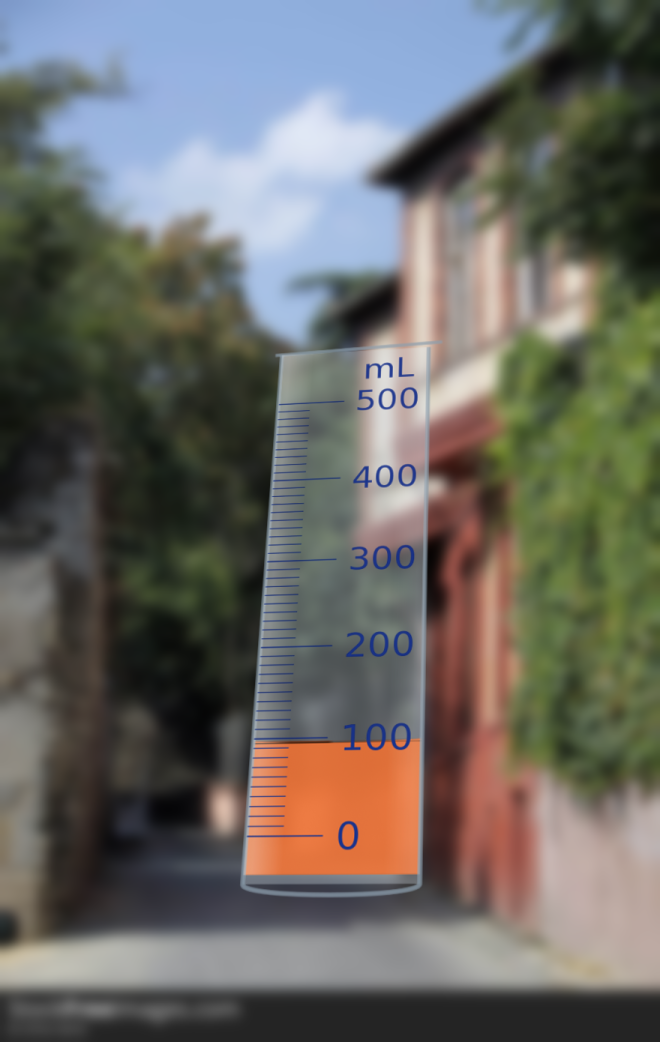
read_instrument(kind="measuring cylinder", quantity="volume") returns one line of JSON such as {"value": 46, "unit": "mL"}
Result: {"value": 95, "unit": "mL"}
